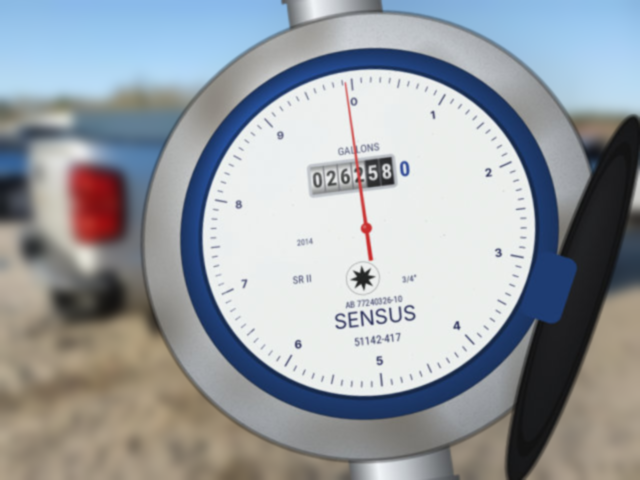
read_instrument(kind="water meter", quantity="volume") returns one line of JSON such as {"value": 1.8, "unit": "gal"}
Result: {"value": 262579.9, "unit": "gal"}
